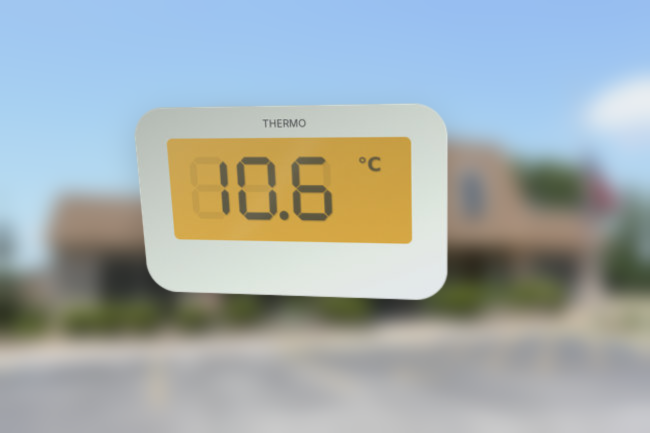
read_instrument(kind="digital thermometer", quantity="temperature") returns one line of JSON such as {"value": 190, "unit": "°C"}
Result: {"value": 10.6, "unit": "°C"}
